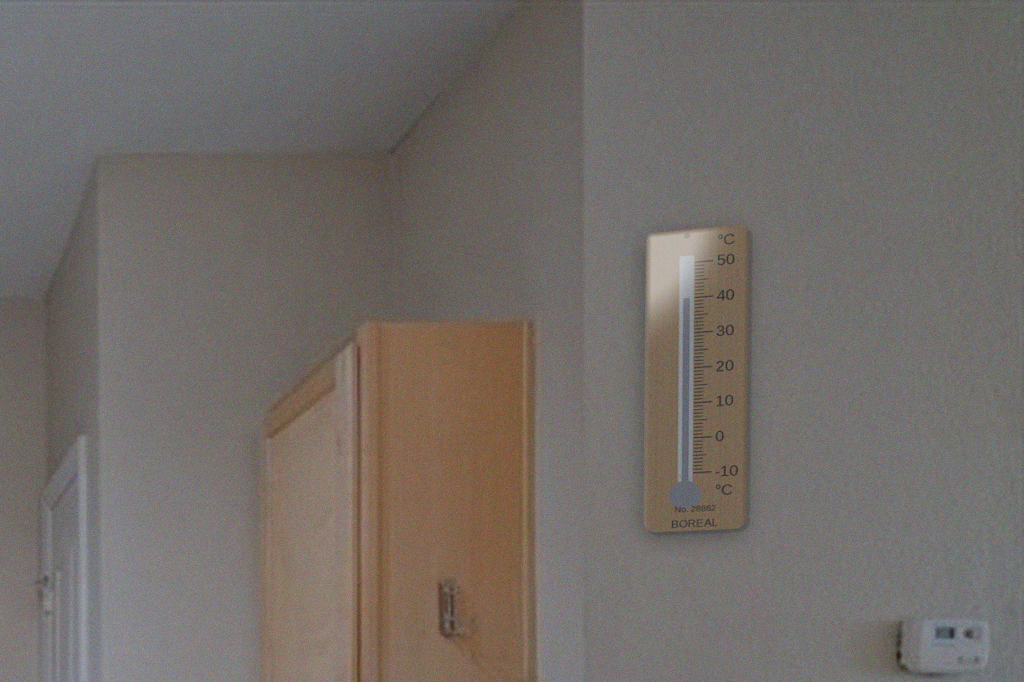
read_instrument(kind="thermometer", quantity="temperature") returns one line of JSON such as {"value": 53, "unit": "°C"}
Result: {"value": 40, "unit": "°C"}
